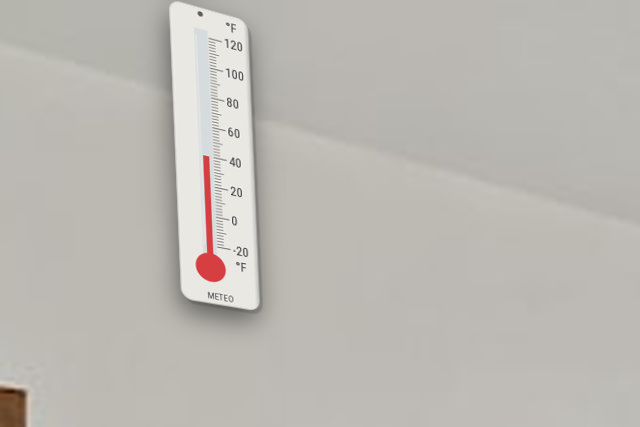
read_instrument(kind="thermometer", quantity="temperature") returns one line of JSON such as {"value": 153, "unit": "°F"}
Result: {"value": 40, "unit": "°F"}
